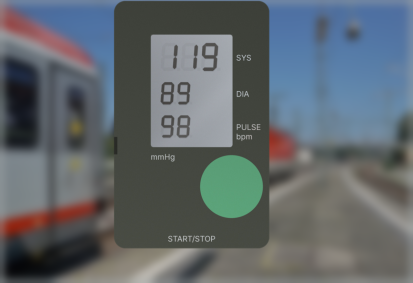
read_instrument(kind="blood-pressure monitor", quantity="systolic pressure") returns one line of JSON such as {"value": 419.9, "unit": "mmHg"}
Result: {"value": 119, "unit": "mmHg"}
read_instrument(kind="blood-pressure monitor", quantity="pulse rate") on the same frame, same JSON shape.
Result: {"value": 98, "unit": "bpm"}
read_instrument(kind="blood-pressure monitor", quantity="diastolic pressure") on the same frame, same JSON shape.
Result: {"value": 89, "unit": "mmHg"}
